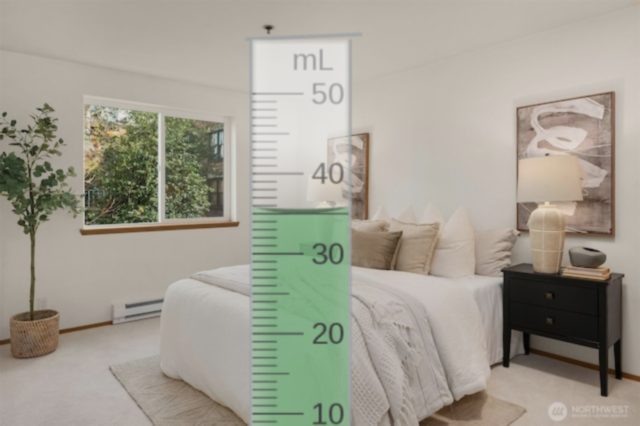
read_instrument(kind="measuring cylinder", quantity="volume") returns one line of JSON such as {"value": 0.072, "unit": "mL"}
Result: {"value": 35, "unit": "mL"}
